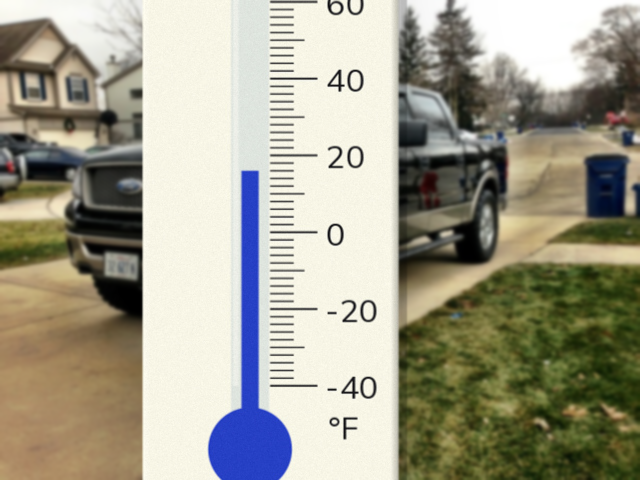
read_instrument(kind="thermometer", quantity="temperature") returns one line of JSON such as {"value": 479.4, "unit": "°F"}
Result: {"value": 16, "unit": "°F"}
